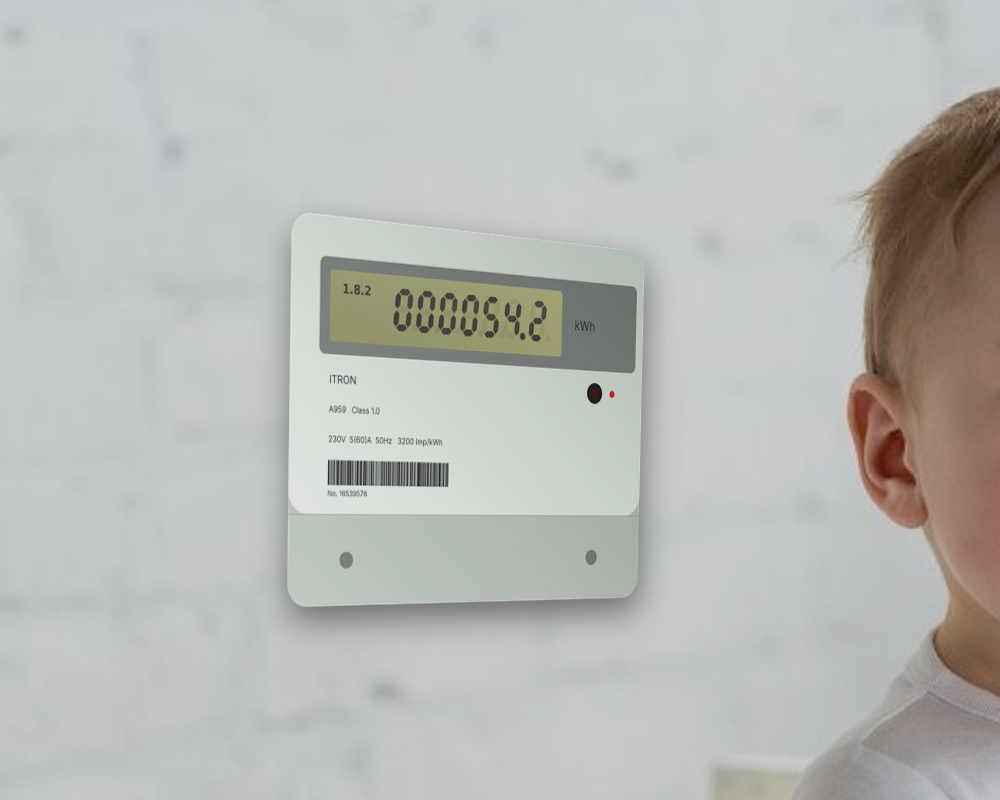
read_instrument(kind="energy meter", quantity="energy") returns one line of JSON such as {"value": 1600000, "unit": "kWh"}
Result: {"value": 54.2, "unit": "kWh"}
